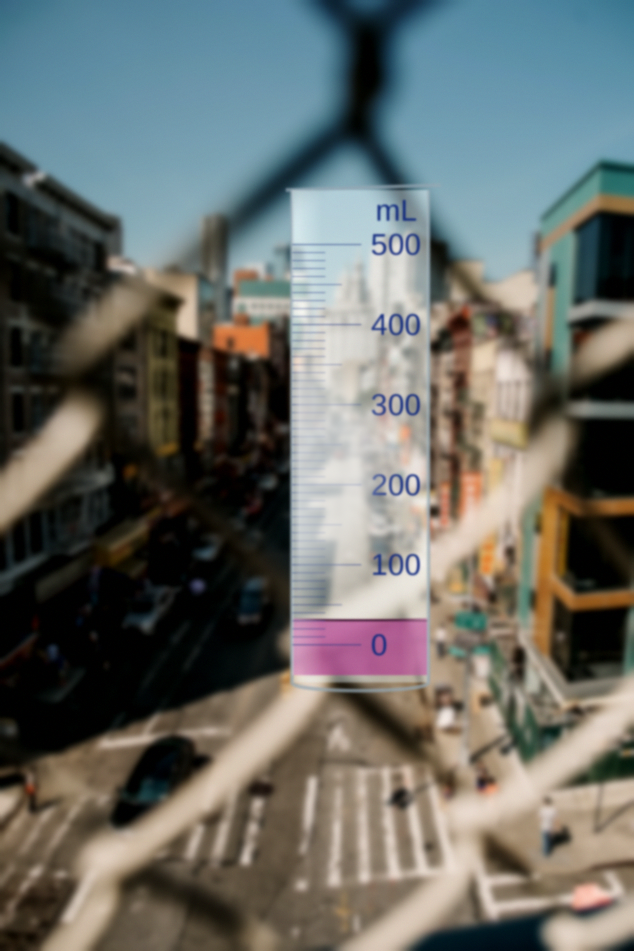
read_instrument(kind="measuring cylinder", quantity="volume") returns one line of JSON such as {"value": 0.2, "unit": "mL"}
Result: {"value": 30, "unit": "mL"}
